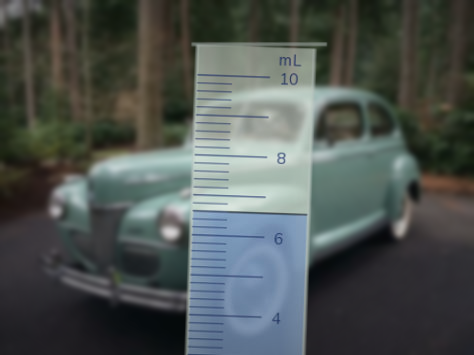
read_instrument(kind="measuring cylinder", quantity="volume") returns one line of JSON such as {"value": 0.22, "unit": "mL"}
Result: {"value": 6.6, "unit": "mL"}
